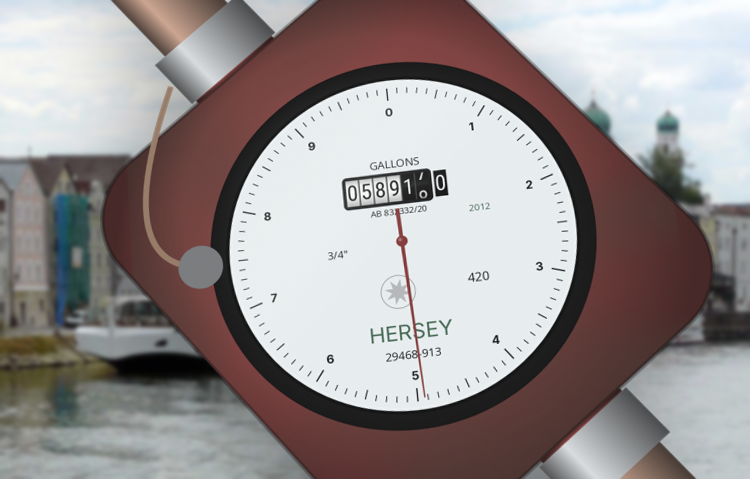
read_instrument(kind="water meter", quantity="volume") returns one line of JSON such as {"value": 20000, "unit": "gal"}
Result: {"value": 589174.9, "unit": "gal"}
